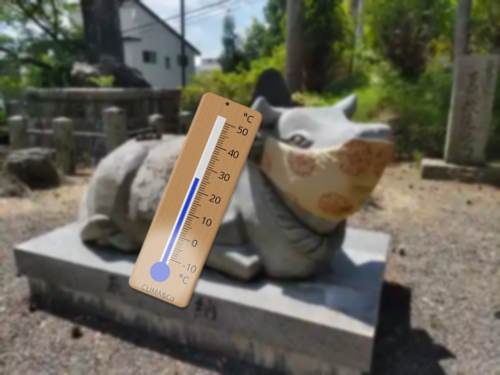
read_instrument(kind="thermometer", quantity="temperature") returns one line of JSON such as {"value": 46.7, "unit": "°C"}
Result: {"value": 25, "unit": "°C"}
